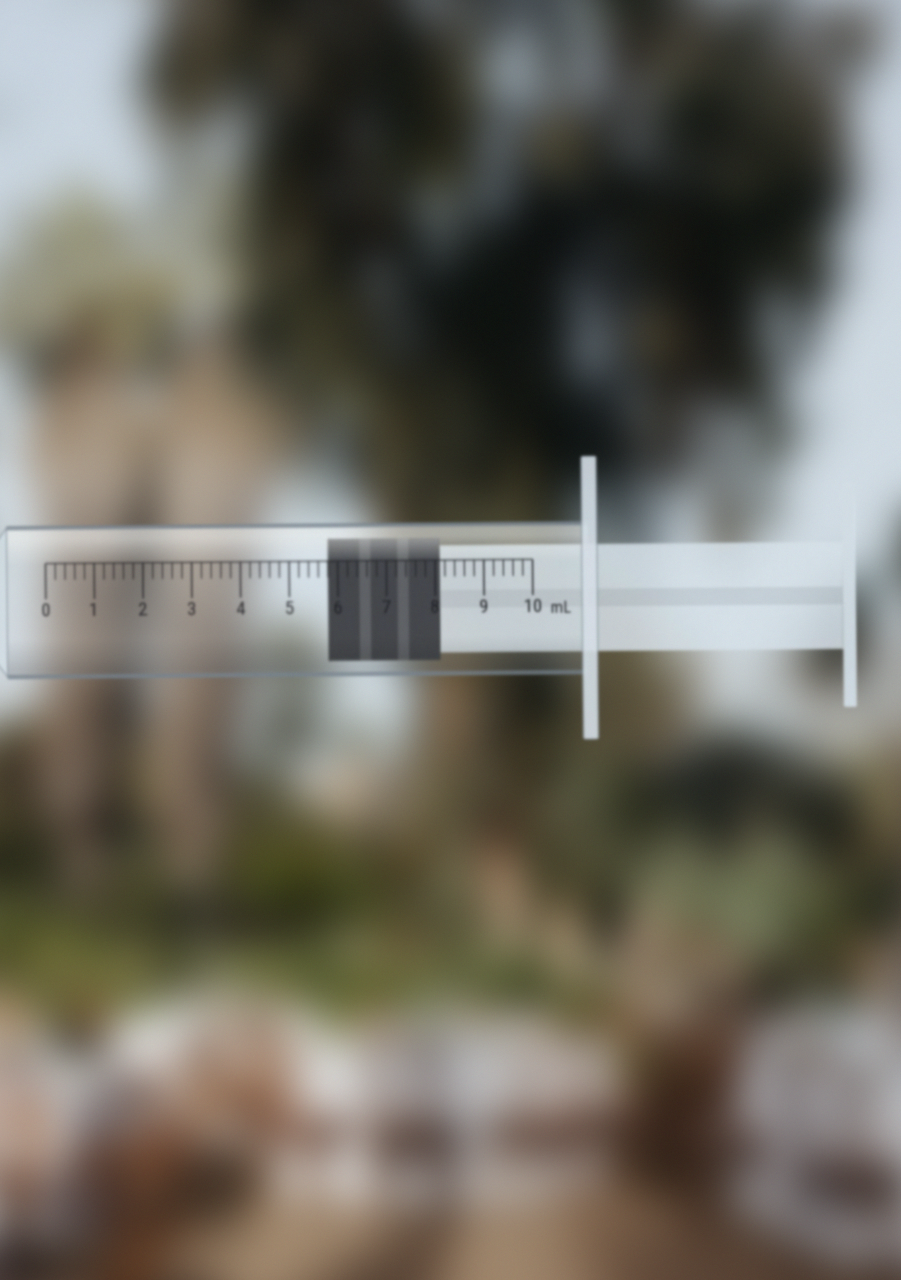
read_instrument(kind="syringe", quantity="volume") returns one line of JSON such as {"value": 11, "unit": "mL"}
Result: {"value": 5.8, "unit": "mL"}
